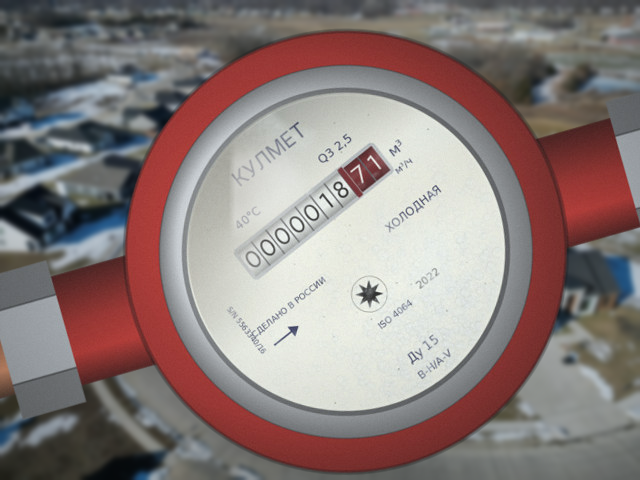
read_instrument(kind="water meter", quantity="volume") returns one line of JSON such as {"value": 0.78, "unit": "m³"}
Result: {"value": 18.71, "unit": "m³"}
